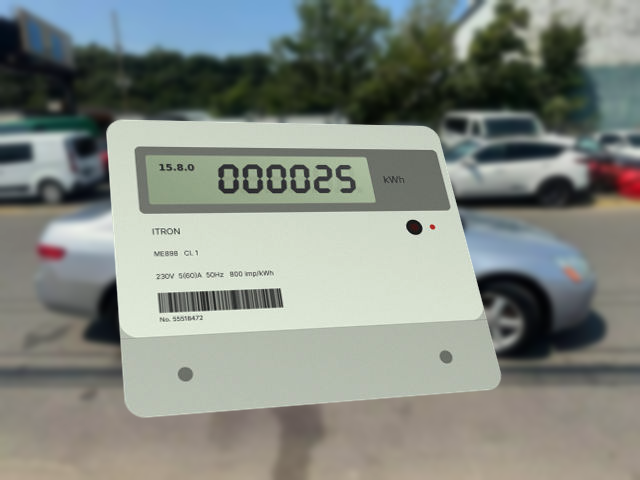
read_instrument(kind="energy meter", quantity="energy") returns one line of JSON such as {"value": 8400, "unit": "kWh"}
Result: {"value": 25, "unit": "kWh"}
